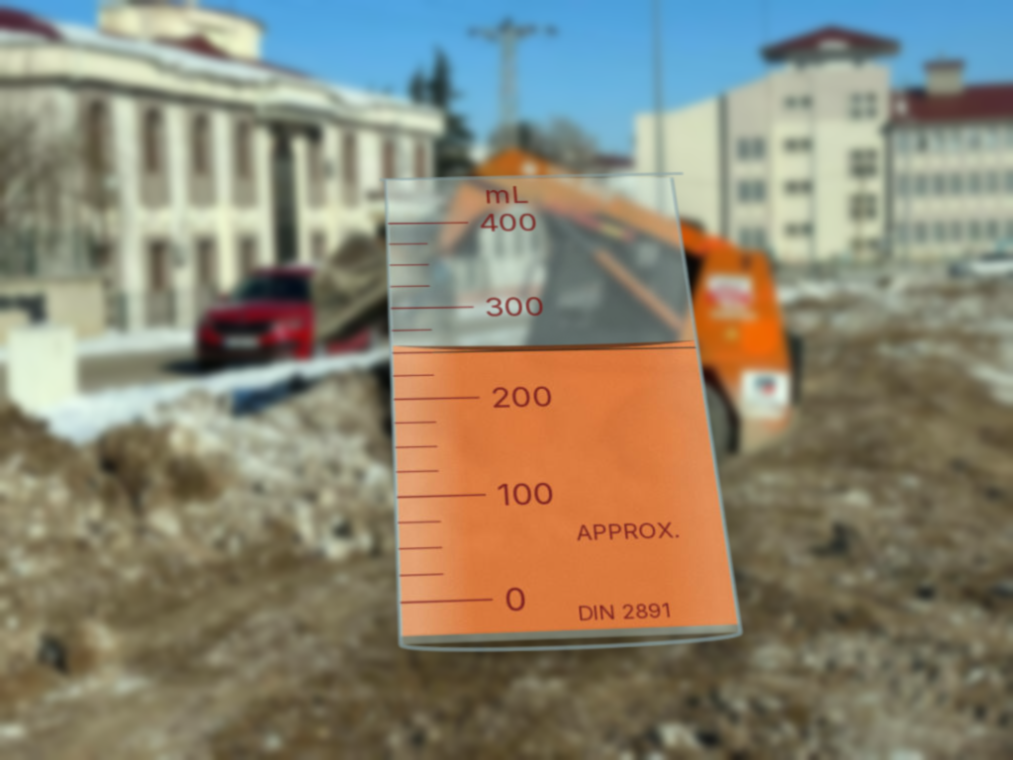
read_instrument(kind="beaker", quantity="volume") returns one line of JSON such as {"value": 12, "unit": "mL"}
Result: {"value": 250, "unit": "mL"}
